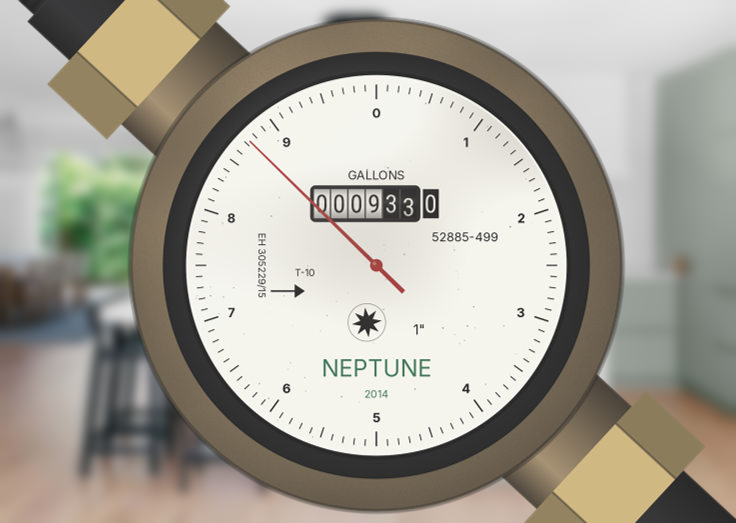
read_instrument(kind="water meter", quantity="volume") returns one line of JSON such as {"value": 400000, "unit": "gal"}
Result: {"value": 9328.7, "unit": "gal"}
